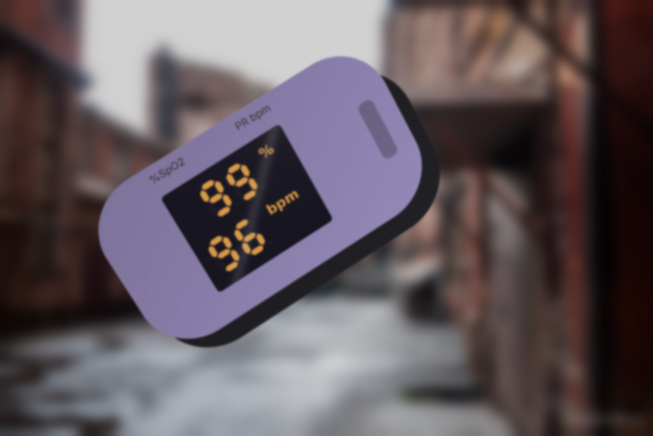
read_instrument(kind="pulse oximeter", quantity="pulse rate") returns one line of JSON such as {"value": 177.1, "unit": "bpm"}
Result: {"value": 96, "unit": "bpm"}
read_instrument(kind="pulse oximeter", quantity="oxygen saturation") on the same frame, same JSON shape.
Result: {"value": 99, "unit": "%"}
